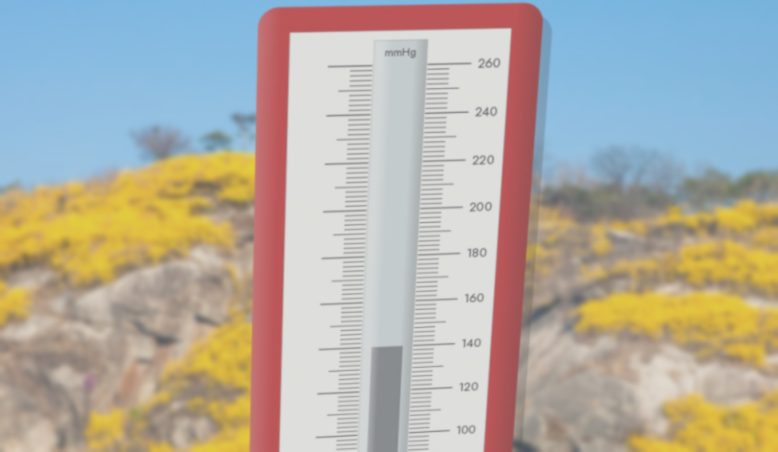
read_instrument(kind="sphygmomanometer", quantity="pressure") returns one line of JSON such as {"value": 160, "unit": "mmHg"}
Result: {"value": 140, "unit": "mmHg"}
